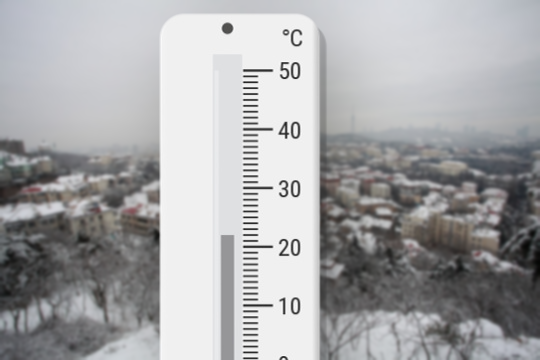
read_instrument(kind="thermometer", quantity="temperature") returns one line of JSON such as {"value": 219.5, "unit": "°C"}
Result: {"value": 22, "unit": "°C"}
